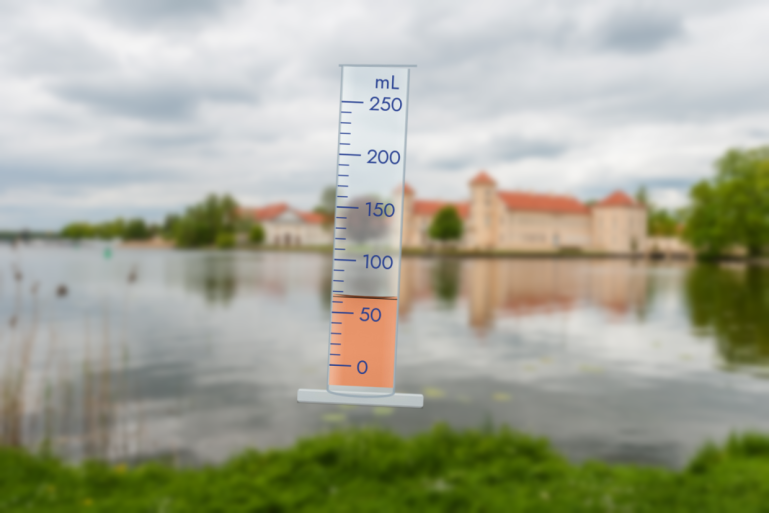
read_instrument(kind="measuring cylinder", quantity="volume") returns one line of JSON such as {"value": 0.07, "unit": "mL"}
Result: {"value": 65, "unit": "mL"}
